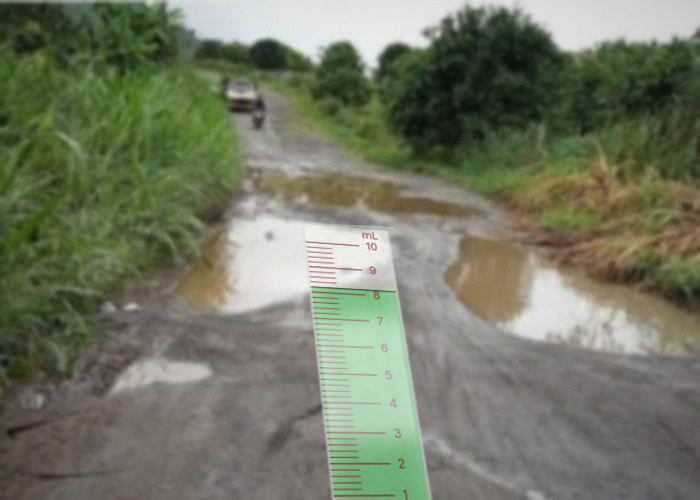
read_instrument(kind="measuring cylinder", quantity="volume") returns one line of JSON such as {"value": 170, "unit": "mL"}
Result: {"value": 8.2, "unit": "mL"}
